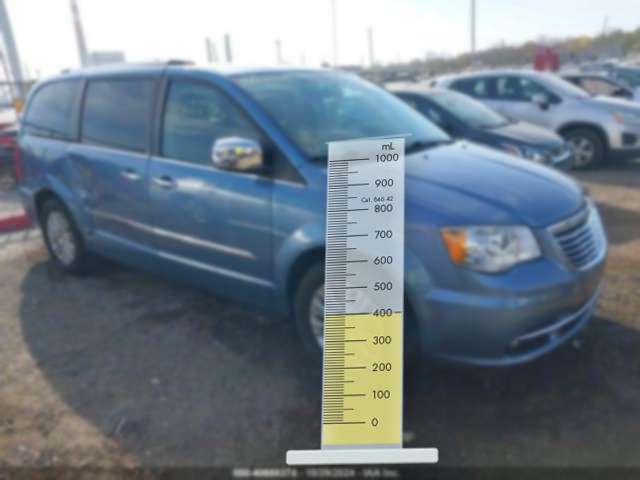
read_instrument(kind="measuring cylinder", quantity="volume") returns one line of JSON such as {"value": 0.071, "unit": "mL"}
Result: {"value": 400, "unit": "mL"}
